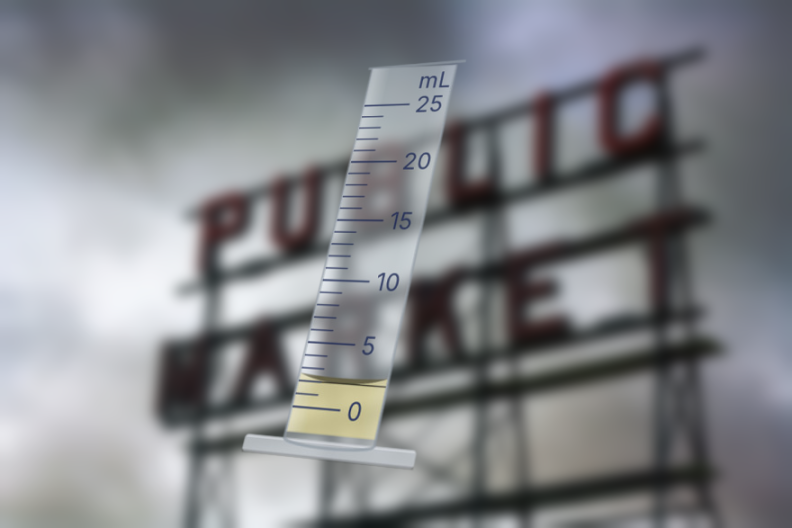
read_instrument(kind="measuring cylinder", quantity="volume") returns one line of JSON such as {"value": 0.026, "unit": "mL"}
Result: {"value": 2, "unit": "mL"}
